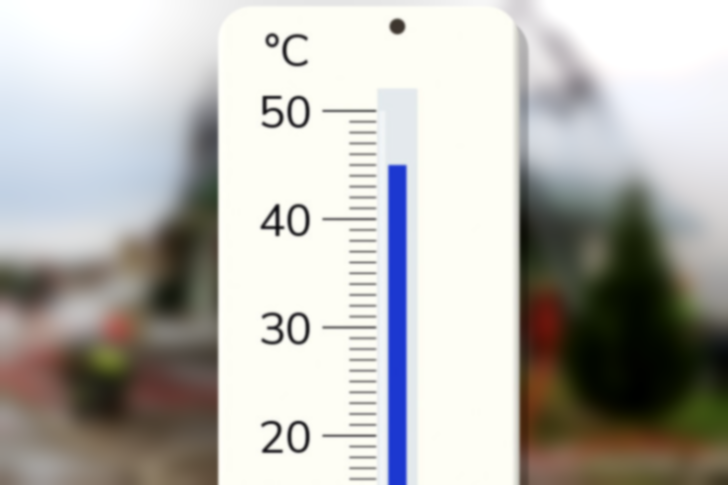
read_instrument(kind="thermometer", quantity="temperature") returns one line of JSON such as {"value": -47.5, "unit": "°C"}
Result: {"value": 45, "unit": "°C"}
